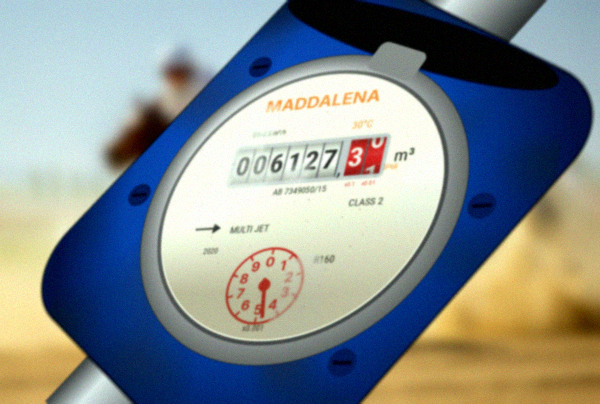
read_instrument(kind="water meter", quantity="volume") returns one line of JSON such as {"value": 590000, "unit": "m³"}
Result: {"value": 6127.304, "unit": "m³"}
